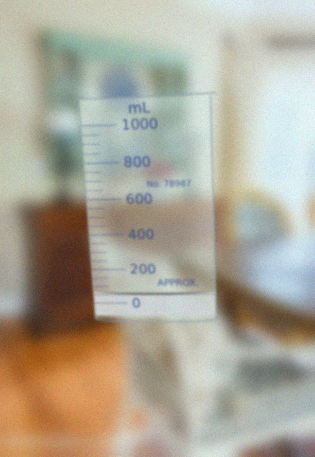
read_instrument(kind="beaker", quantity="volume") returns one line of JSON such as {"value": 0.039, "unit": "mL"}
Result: {"value": 50, "unit": "mL"}
